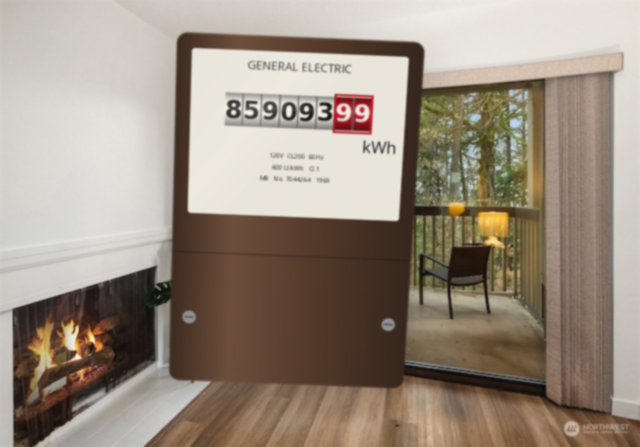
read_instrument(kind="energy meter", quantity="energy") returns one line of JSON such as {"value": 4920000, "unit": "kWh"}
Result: {"value": 859093.99, "unit": "kWh"}
